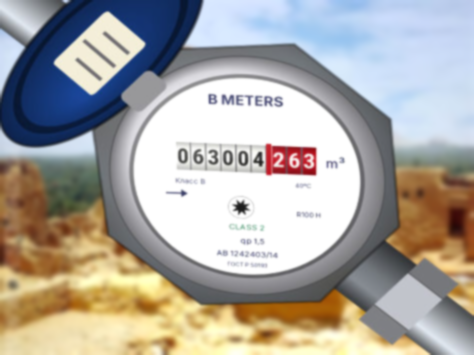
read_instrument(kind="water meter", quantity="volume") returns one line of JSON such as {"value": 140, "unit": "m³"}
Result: {"value": 63004.263, "unit": "m³"}
